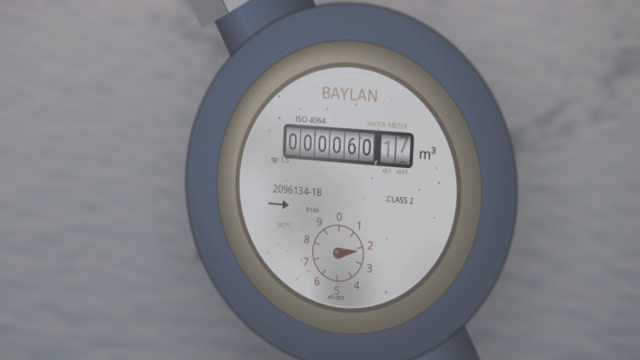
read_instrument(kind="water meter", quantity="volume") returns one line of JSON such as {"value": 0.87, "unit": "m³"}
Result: {"value": 60.172, "unit": "m³"}
